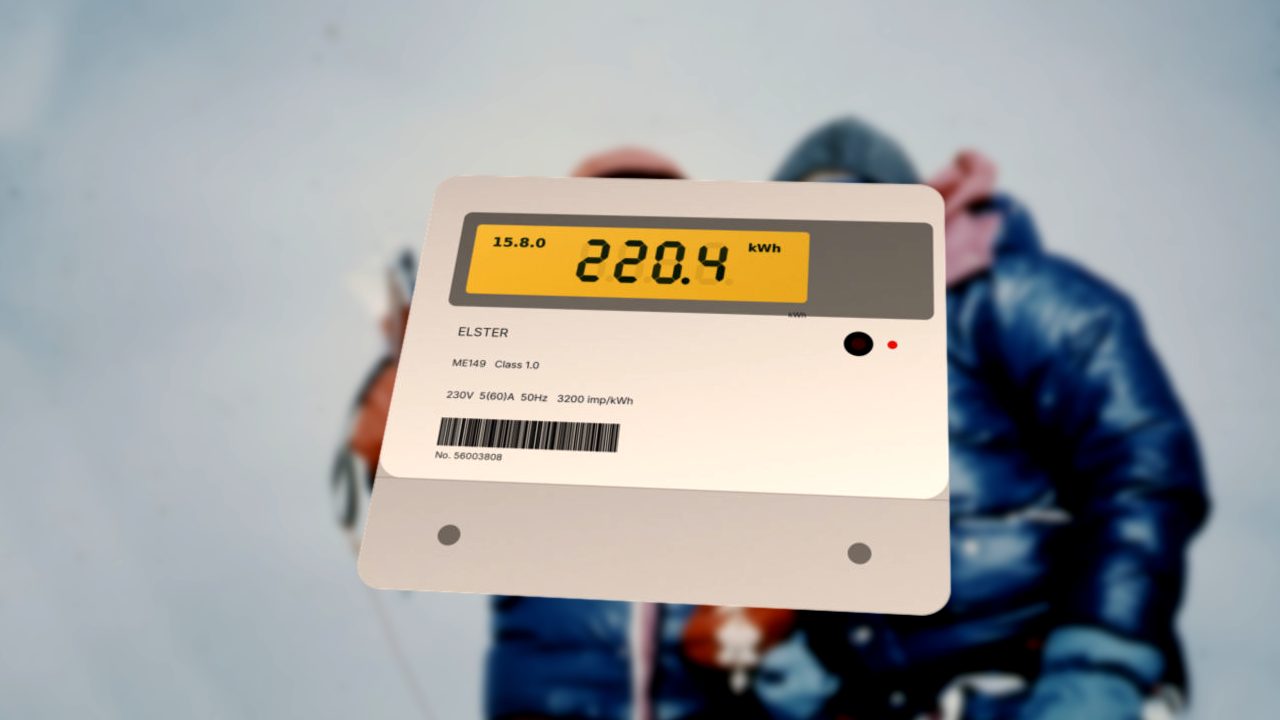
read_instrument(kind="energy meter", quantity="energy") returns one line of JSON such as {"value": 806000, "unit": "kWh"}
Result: {"value": 220.4, "unit": "kWh"}
